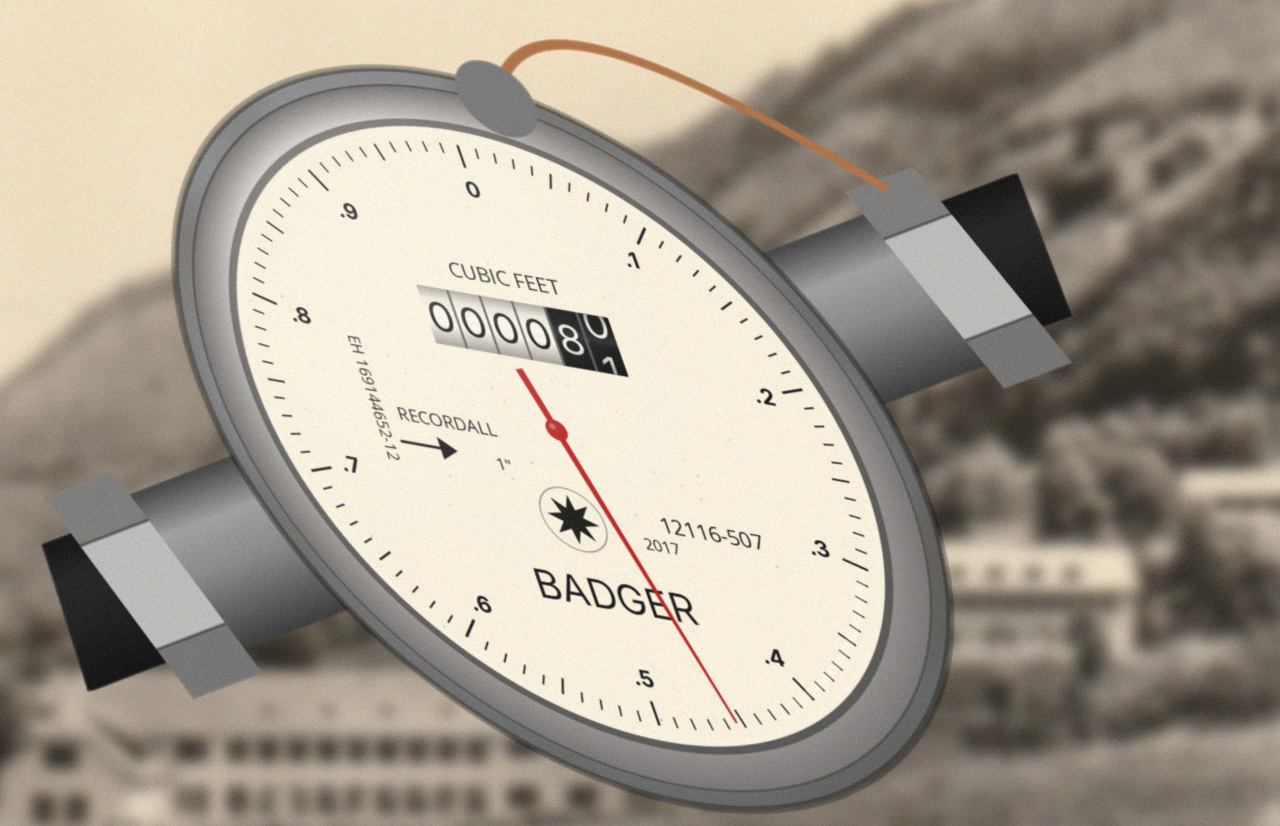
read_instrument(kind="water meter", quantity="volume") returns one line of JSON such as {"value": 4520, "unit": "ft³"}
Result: {"value": 80.45, "unit": "ft³"}
